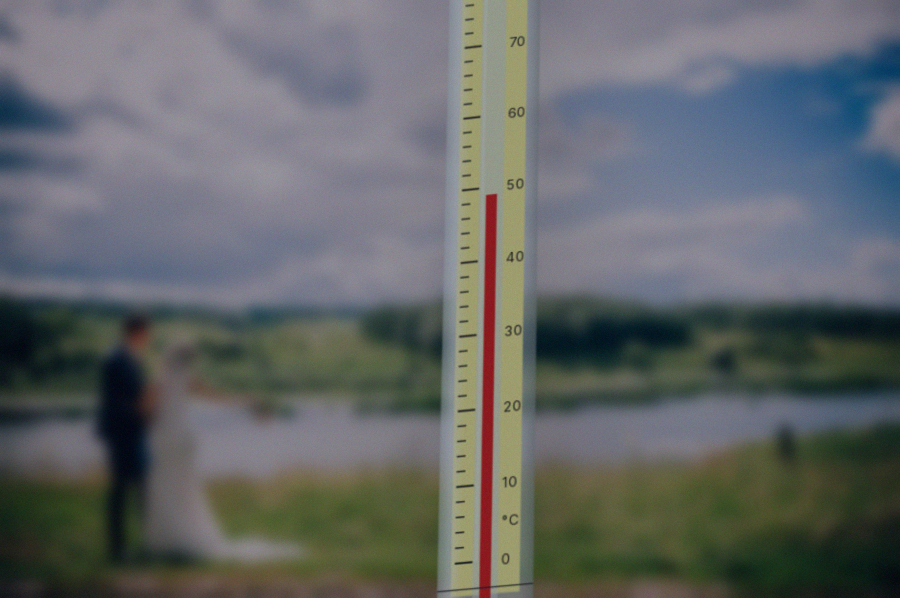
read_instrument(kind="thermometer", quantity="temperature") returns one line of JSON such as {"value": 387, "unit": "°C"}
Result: {"value": 49, "unit": "°C"}
